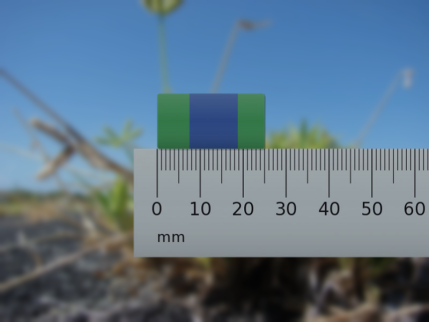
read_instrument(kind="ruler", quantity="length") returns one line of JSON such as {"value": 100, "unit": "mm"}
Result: {"value": 25, "unit": "mm"}
